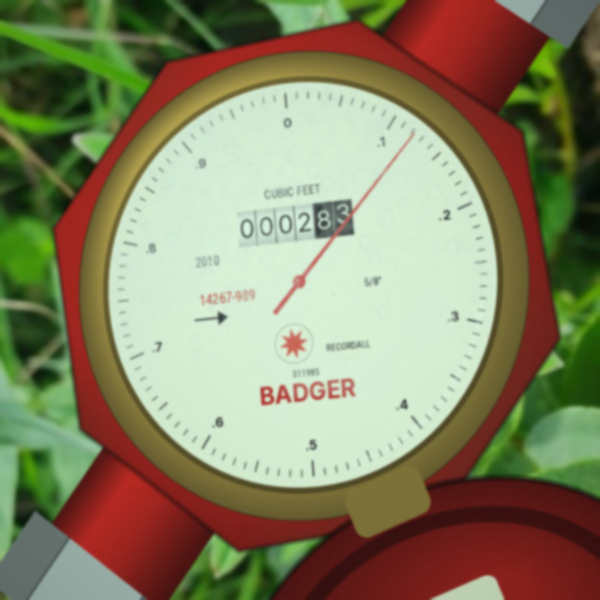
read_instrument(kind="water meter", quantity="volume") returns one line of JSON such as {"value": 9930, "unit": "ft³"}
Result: {"value": 283.12, "unit": "ft³"}
